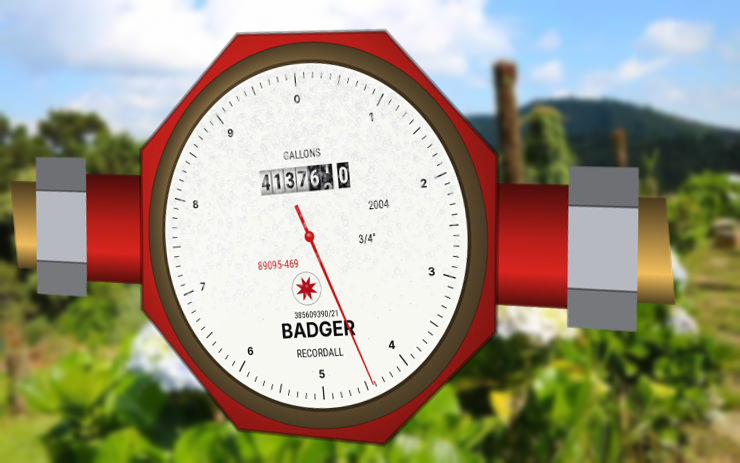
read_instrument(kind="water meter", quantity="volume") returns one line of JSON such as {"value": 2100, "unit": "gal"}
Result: {"value": 4137614.4, "unit": "gal"}
